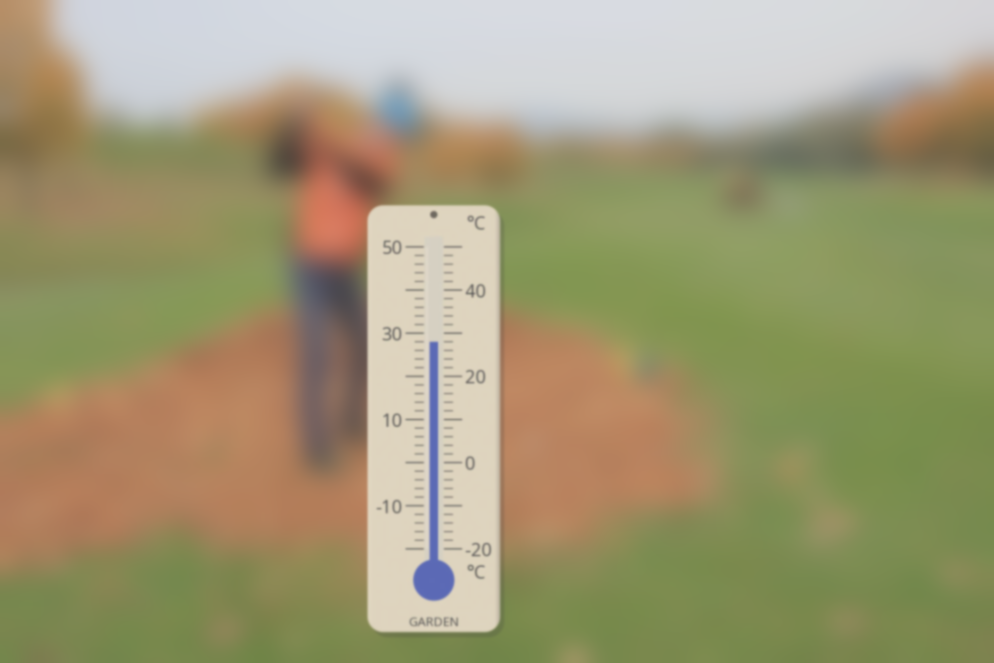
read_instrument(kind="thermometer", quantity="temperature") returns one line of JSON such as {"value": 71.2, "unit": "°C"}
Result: {"value": 28, "unit": "°C"}
